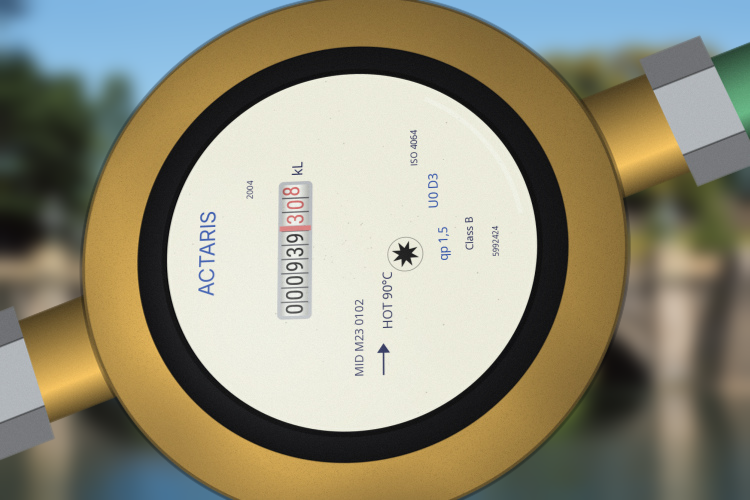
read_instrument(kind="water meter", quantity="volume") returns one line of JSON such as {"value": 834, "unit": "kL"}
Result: {"value": 939.308, "unit": "kL"}
